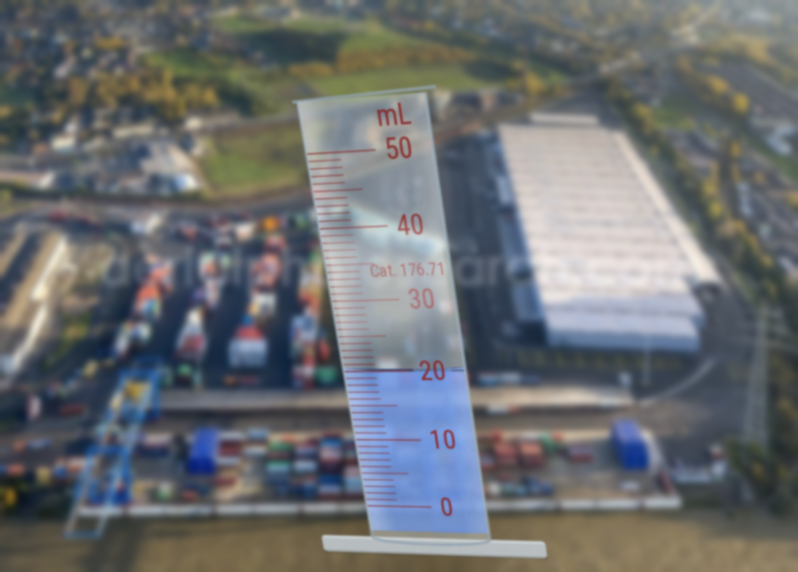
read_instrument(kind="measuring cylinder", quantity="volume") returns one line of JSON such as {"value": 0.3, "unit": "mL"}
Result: {"value": 20, "unit": "mL"}
